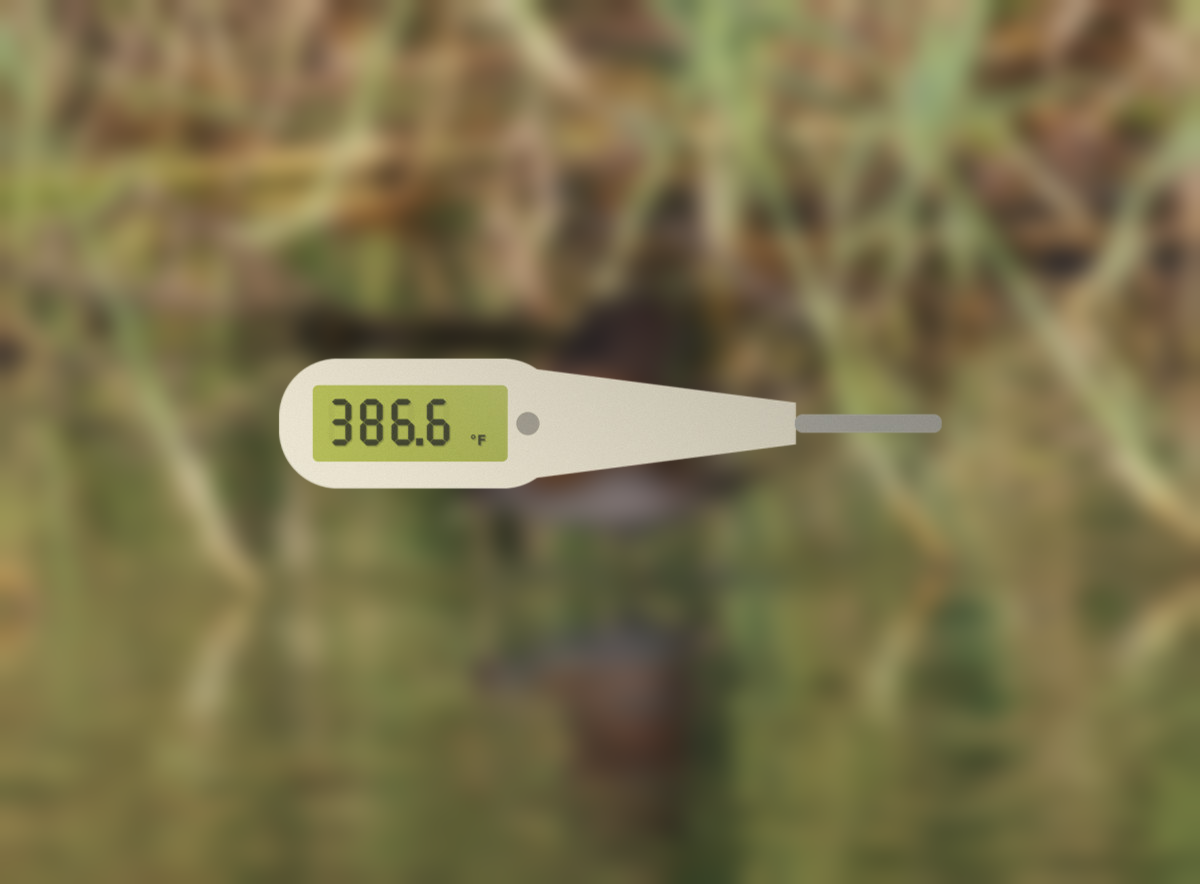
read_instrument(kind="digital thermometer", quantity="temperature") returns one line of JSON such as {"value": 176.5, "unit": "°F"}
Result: {"value": 386.6, "unit": "°F"}
